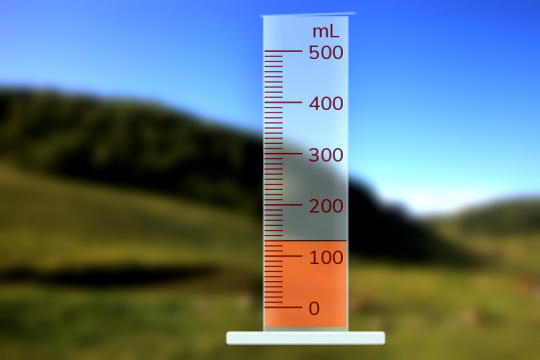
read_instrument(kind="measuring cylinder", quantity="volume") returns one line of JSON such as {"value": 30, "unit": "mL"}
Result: {"value": 130, "unit": "mL"}
